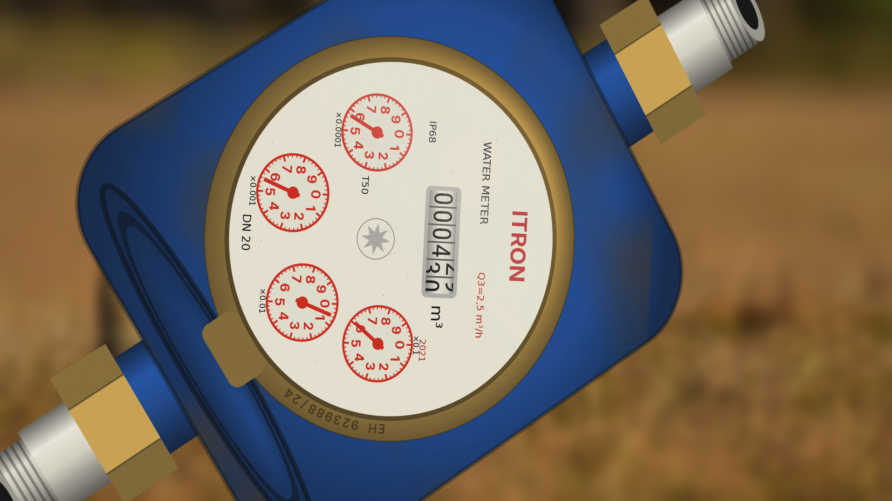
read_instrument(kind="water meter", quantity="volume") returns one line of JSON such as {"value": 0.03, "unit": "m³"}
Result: {"value": 429.6055, "unit": "m³"}
